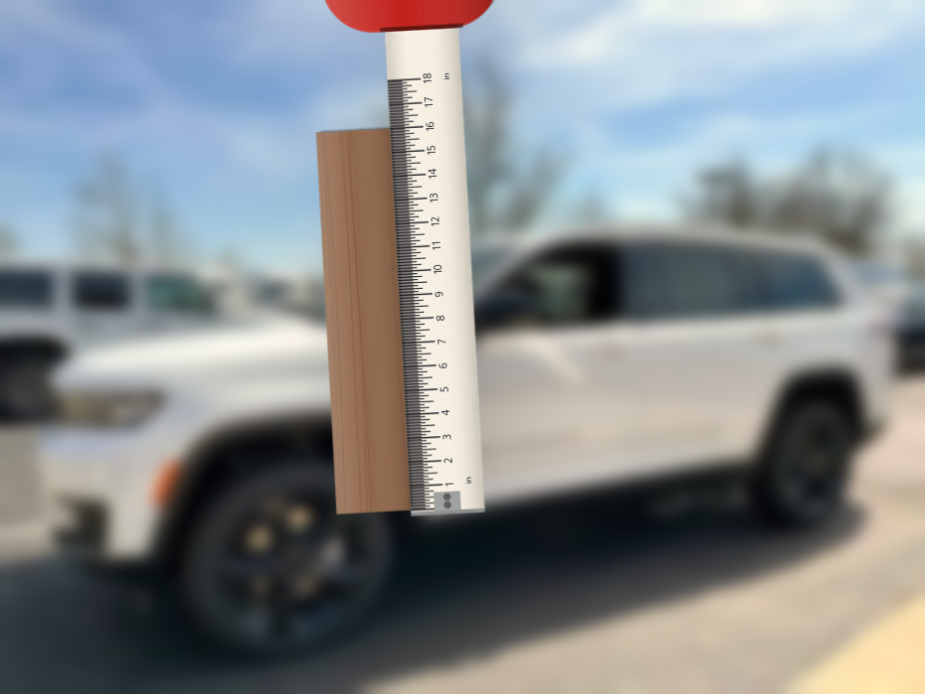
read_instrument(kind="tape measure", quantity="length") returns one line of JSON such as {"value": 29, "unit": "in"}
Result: {"value": 16, "unit": "in"}
